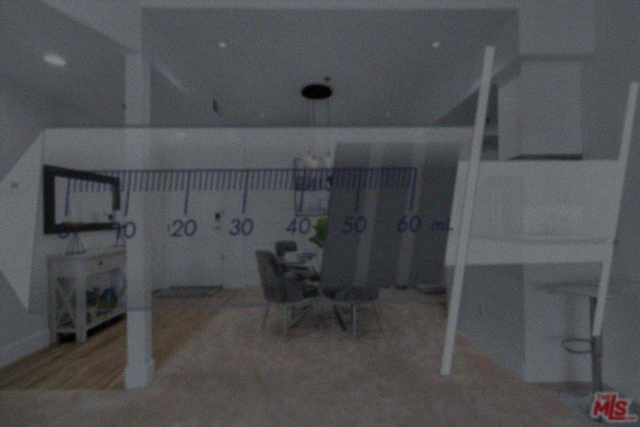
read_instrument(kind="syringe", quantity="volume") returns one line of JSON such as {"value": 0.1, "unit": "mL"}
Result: {"value": 45, "unit": "mL"}
